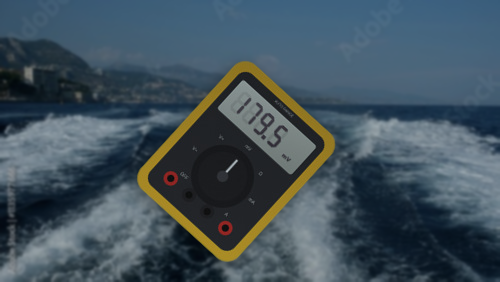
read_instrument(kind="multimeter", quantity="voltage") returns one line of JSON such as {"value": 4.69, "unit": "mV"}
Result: {"value": 179.5, "unit": "mV"}
